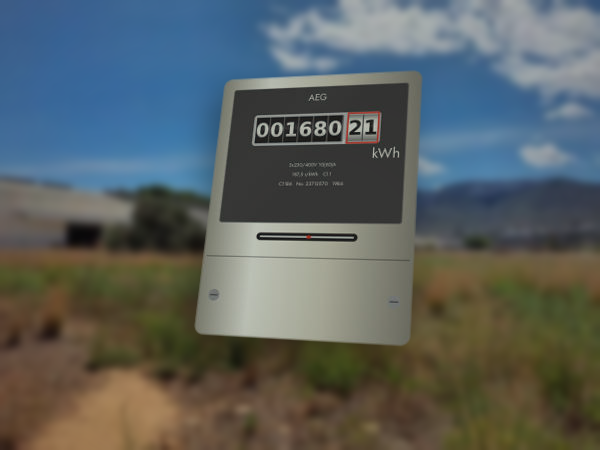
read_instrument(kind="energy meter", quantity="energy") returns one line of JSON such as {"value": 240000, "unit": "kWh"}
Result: {"value": 1680.21, "unit": "kWh"}
